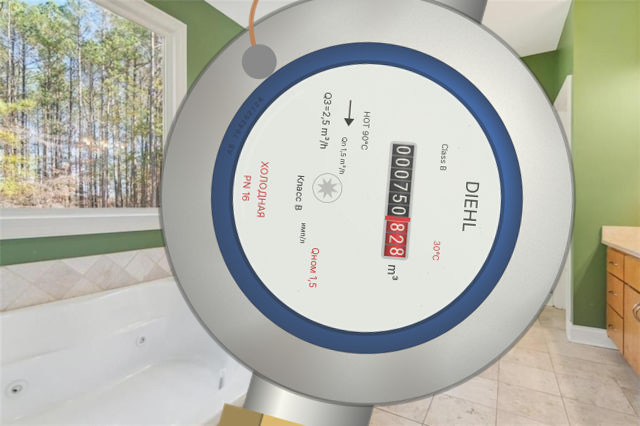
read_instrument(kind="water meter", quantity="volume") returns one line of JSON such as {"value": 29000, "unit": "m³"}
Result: {"value": 750.828, "unit": "m³"}
